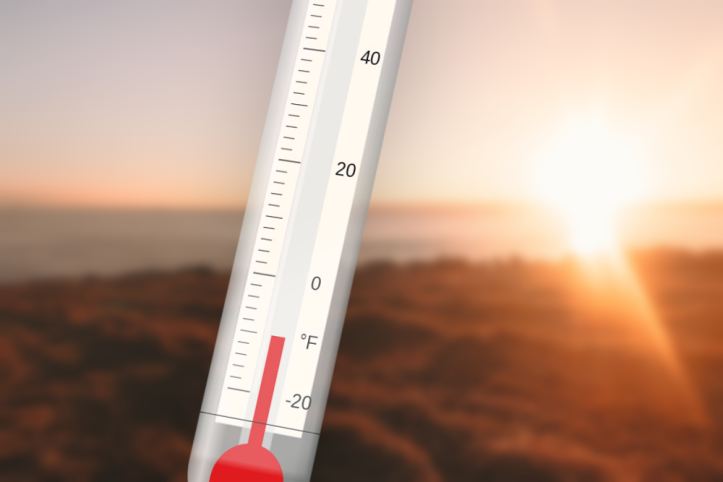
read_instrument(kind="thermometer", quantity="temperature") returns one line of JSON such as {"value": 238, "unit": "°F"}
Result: {"value": -10, "unit": "°F"}
